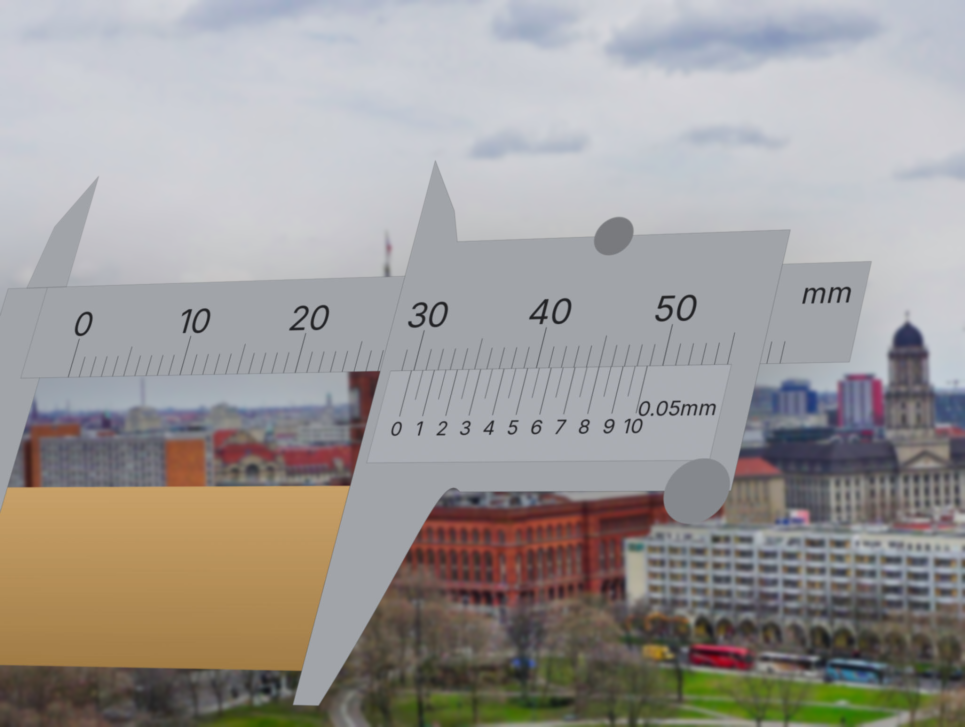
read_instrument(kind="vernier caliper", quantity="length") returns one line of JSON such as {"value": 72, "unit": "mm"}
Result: {"value": 29.8, "unit": "mm"}
